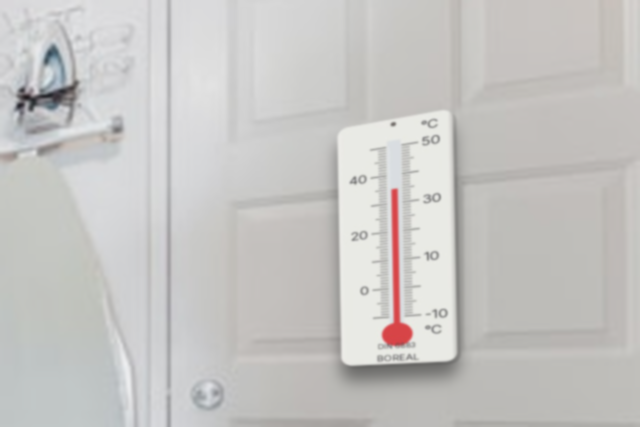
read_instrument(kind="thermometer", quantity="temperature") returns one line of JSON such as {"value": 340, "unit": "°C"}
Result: {"value": 35, "unit": "°C"}
